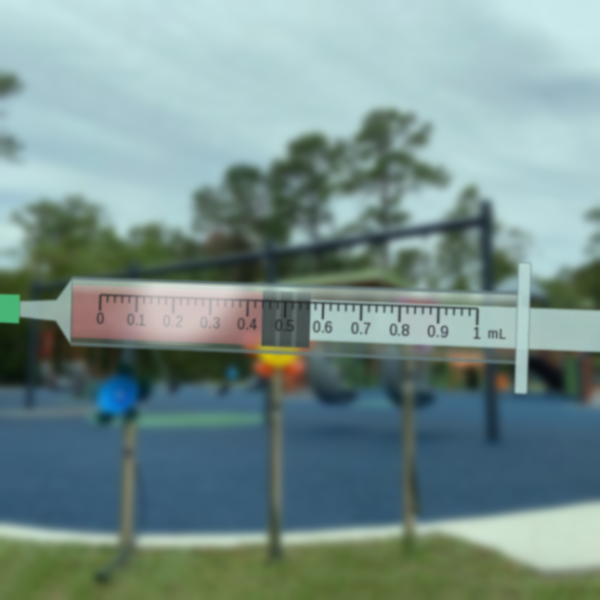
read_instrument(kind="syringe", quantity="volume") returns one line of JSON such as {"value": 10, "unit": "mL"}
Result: {"value": 0.44, "unit": "mL"}
